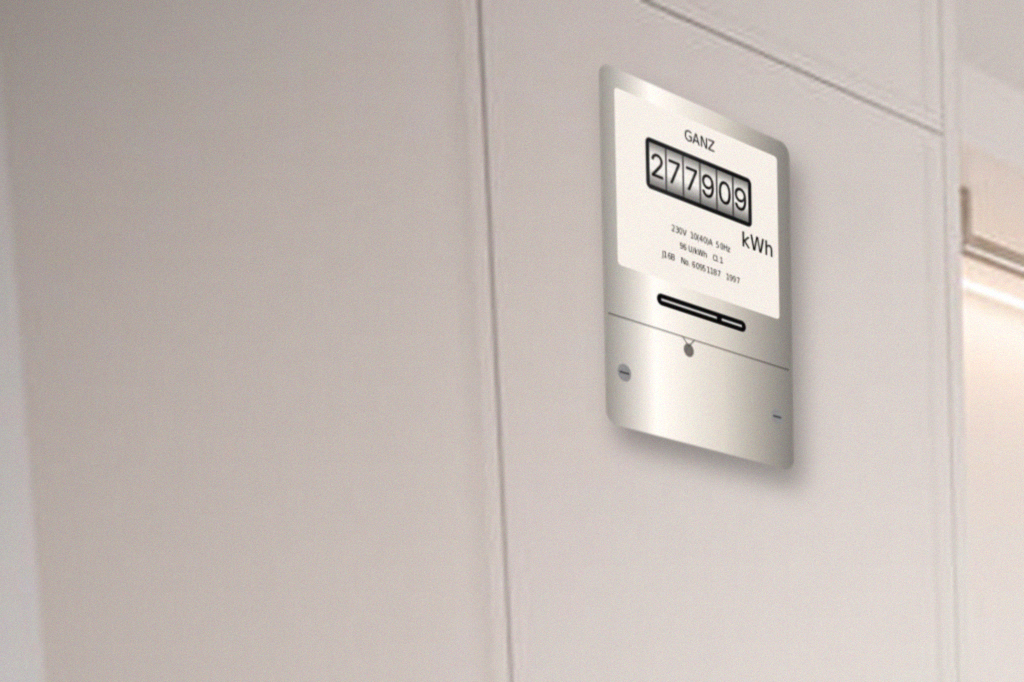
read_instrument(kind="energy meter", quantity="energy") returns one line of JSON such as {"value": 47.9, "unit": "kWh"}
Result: {"value": 277909, "unit": "kWh"}
